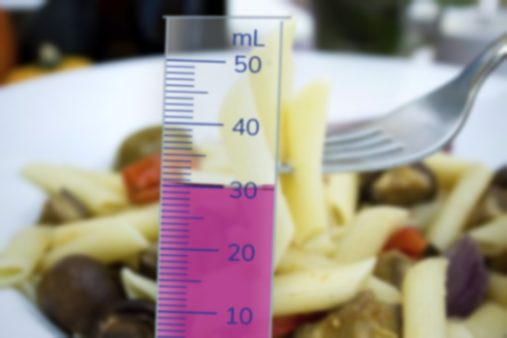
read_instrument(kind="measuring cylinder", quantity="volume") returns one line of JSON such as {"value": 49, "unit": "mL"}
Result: {"value": 30, "unit": "mL"}
